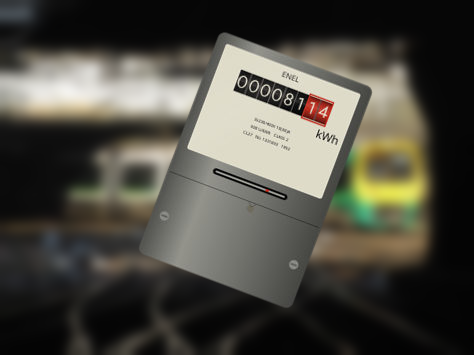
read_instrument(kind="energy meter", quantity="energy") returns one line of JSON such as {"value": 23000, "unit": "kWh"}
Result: {"value": 81.14, "unit": "kWh"}
